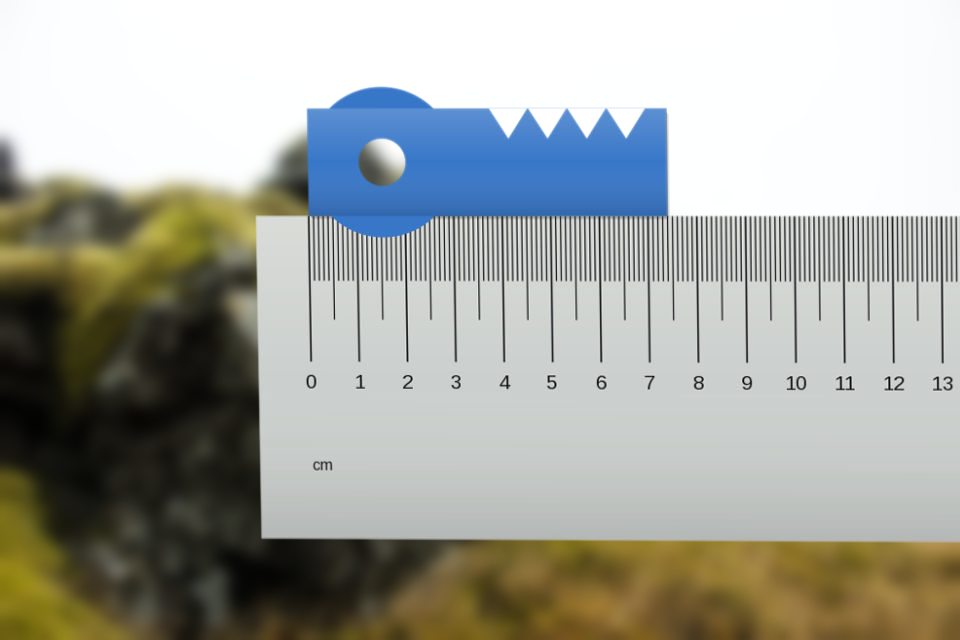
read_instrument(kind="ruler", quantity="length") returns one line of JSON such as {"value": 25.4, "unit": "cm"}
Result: {"value": 7.4, "unit": "cm"}
